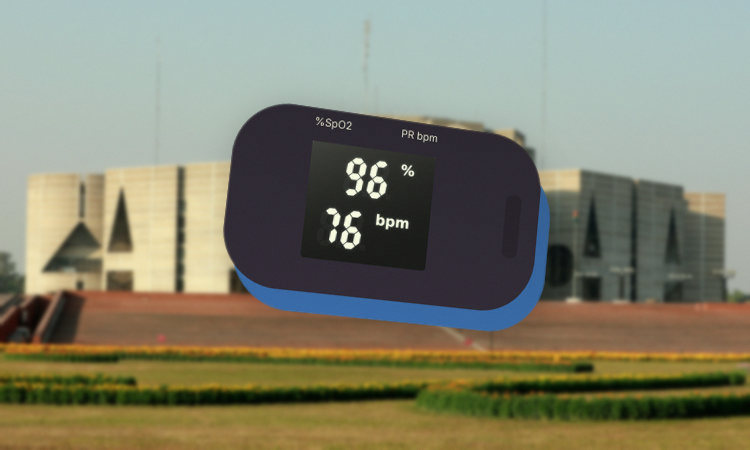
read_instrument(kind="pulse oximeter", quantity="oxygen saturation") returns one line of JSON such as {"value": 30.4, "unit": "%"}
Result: {"value": 96, "unit": "%"}
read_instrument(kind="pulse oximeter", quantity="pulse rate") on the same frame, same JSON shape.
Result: {"value": 76, "unit": "bpm"}
